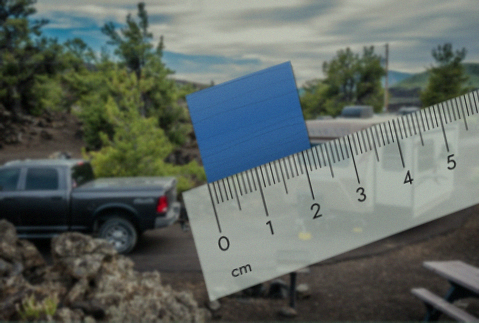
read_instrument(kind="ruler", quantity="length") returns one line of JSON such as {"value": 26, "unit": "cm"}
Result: {"value": 2.2, "unit": "cm"}
